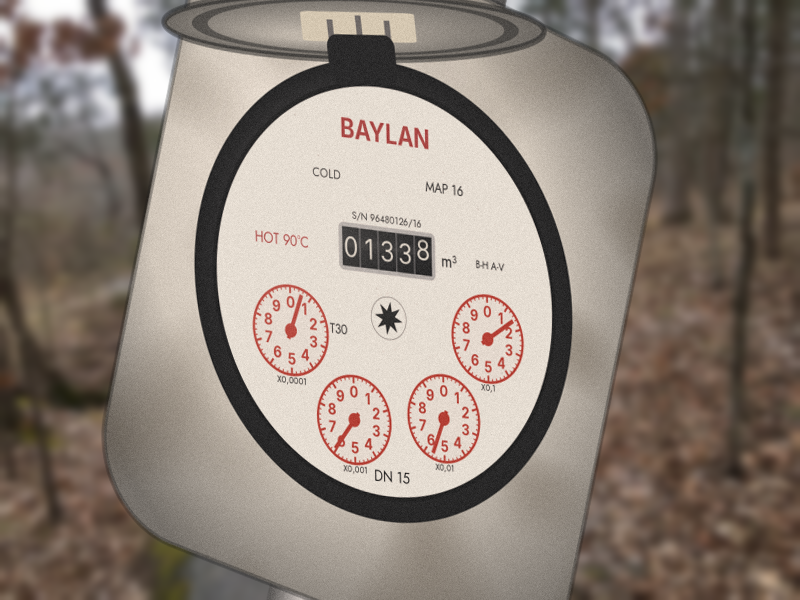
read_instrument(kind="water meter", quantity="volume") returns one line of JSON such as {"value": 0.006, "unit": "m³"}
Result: {"value": 1338.1560, "unit": "m³"}
